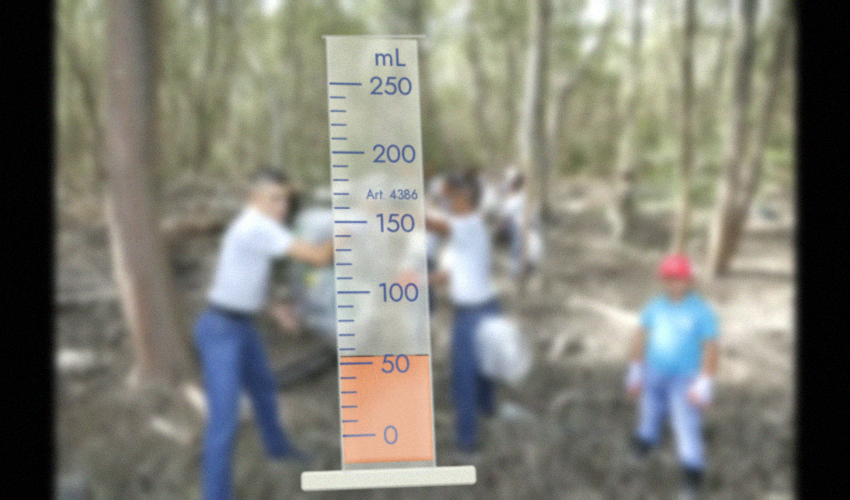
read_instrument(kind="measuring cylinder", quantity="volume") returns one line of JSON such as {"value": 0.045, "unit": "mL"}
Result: {"value": 55, "unit": "mL"}
